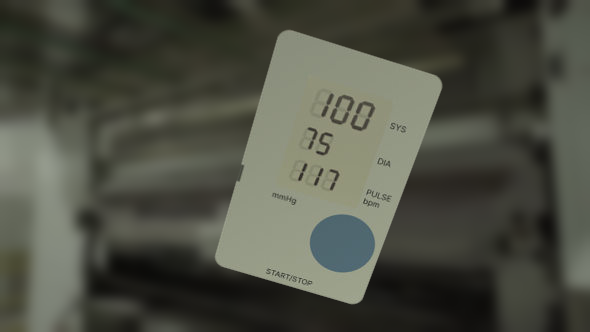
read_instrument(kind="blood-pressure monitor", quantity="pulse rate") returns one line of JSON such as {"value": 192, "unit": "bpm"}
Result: {"value": 117, "unit": "bpm"}
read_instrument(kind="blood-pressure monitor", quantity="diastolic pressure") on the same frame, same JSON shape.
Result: {"value": 75, "unit": "mmHg"}
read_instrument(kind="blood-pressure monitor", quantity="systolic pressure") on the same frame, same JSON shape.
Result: {"value": 100, "unit": "mmHg"}
